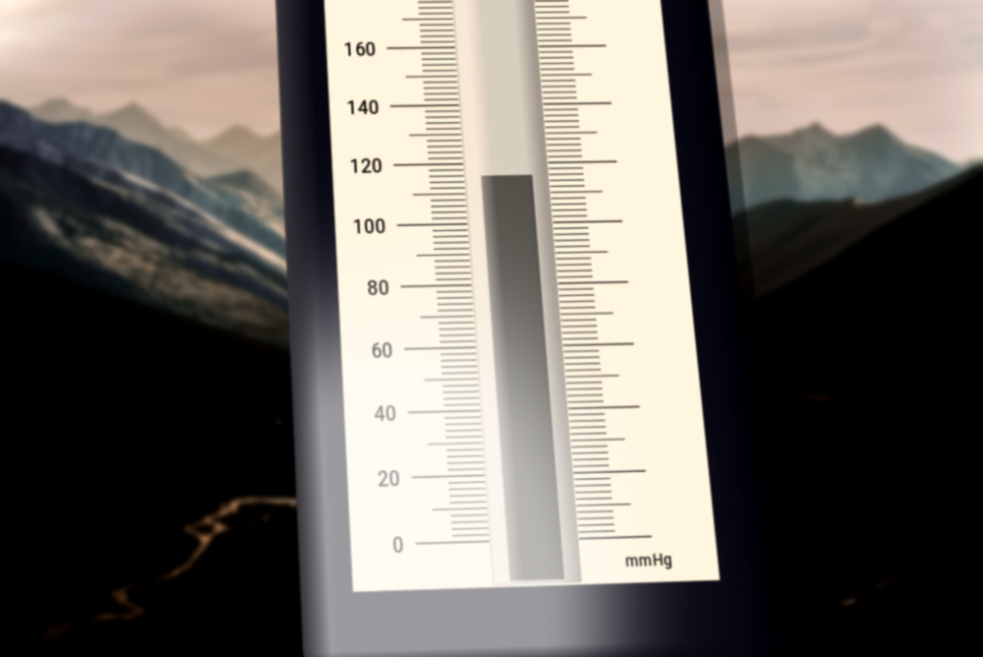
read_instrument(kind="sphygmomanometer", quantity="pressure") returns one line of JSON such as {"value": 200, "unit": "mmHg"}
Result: {"value": 116, "unit": "mmHg"}
